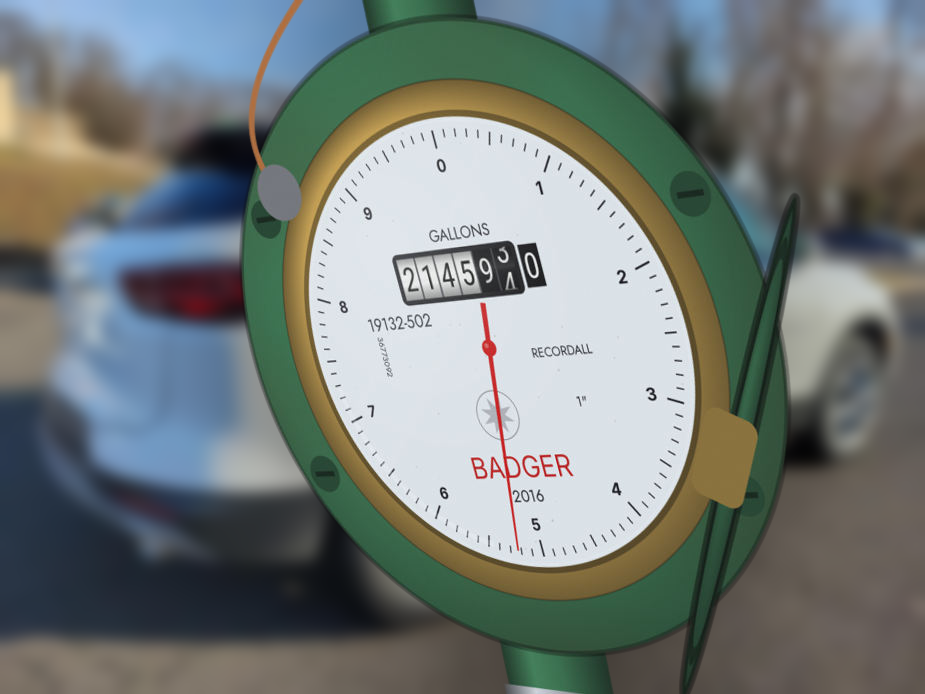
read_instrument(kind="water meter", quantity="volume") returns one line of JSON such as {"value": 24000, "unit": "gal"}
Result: {"value": 2145935.2, "unit": "gal"}
